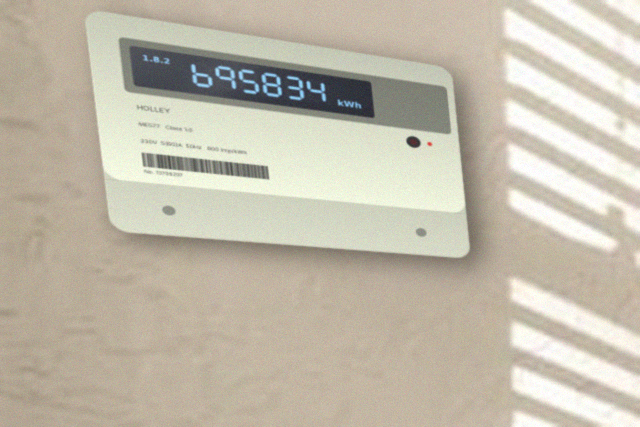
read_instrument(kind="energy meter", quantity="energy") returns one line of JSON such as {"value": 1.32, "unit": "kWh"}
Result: {"value": 695834, "unit": "kWh"}
